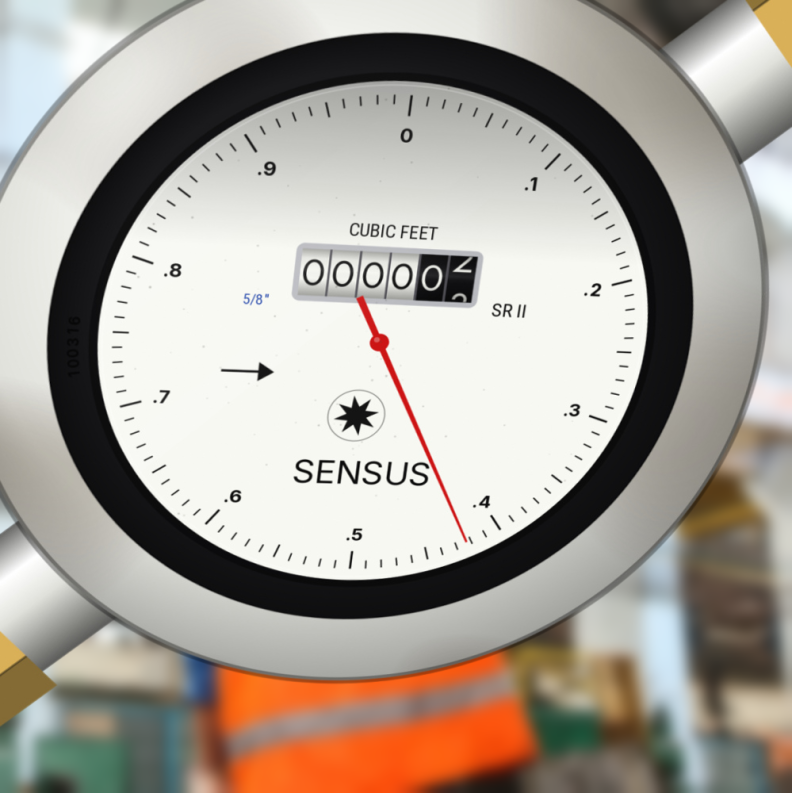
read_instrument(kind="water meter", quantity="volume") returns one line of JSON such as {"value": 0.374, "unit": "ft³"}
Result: {"value": 2.42, "unit": "ft³"}
